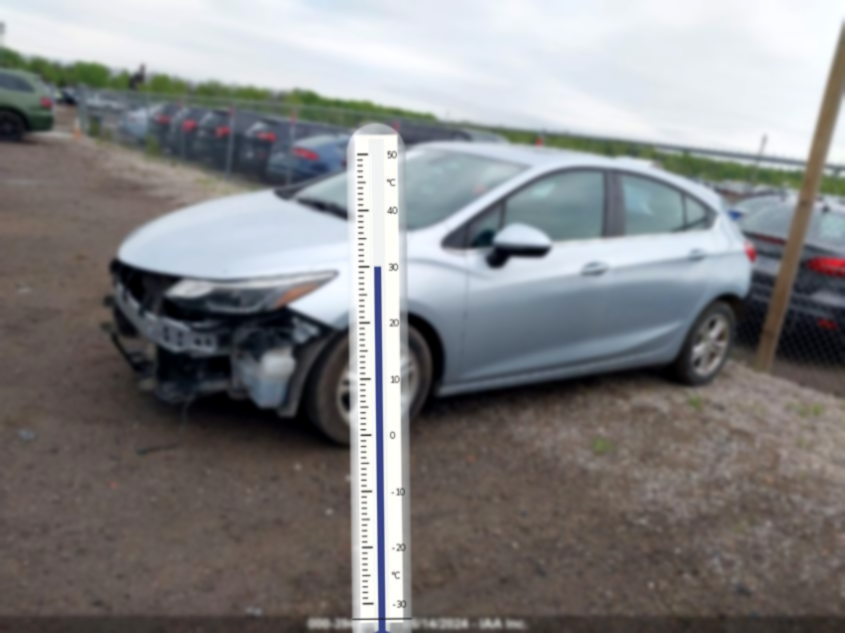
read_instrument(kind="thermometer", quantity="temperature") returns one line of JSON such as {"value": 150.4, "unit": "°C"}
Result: {"value": 30, "unit": "°C"}
